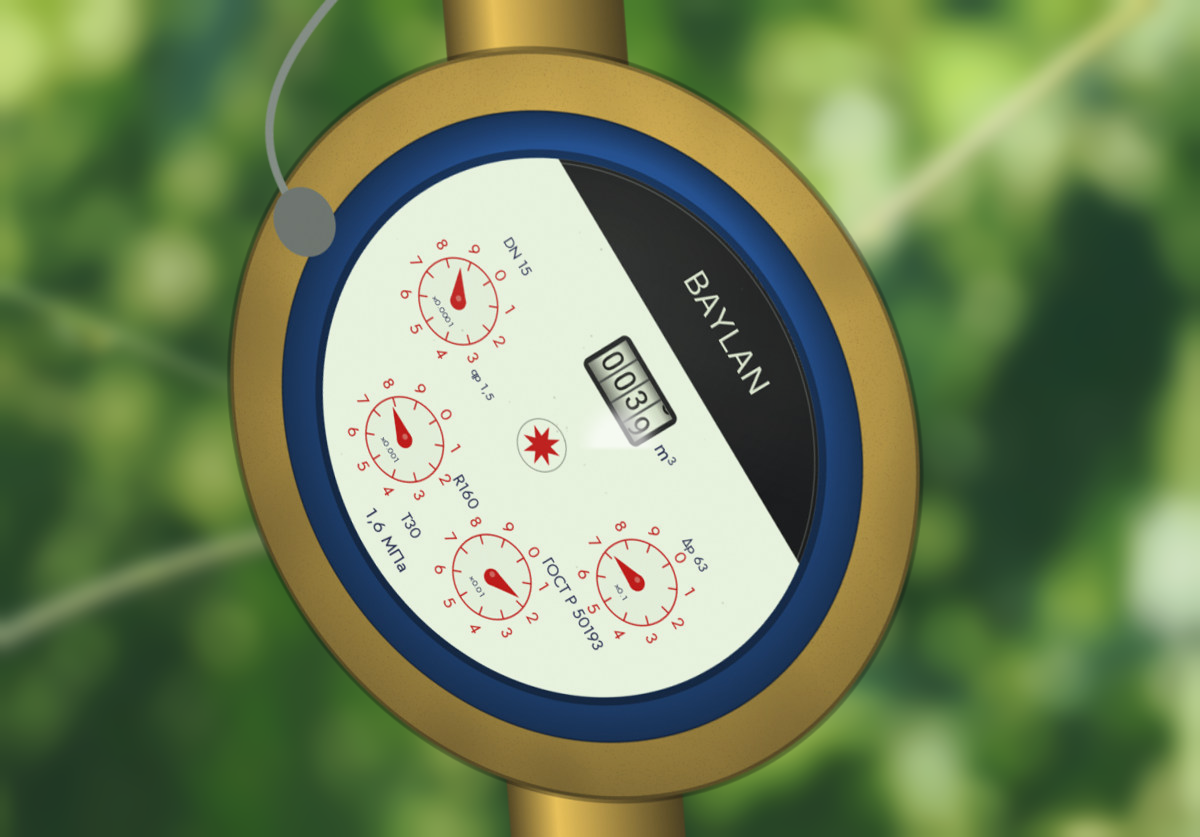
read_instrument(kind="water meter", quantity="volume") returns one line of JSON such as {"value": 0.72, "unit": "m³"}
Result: {"value": 38.7178, "unit": "m³"}
